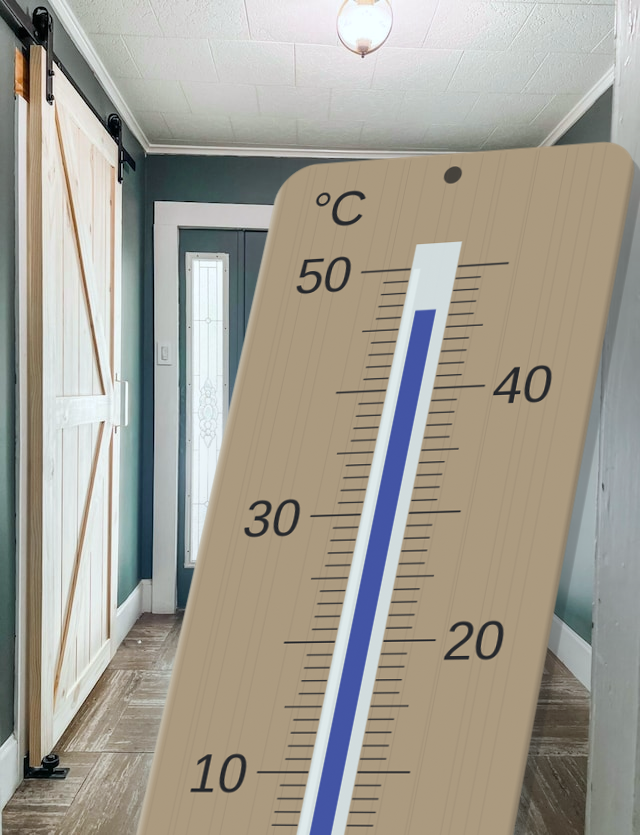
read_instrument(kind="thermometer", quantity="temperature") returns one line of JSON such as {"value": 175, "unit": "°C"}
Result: {"value": 46.5, "unit": "°C"}
